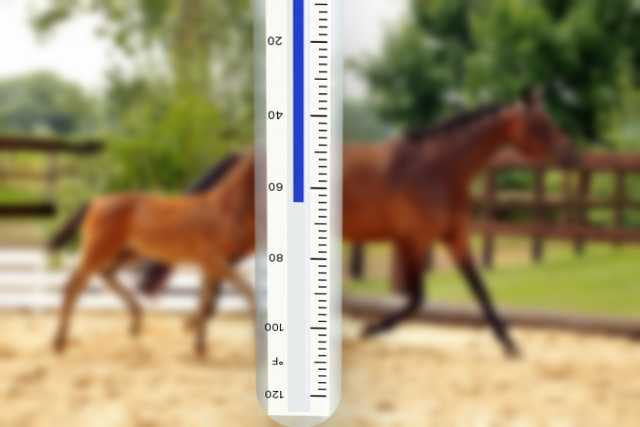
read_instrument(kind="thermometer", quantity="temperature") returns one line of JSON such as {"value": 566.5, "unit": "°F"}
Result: {"value": 64, "unit": "°F"}
